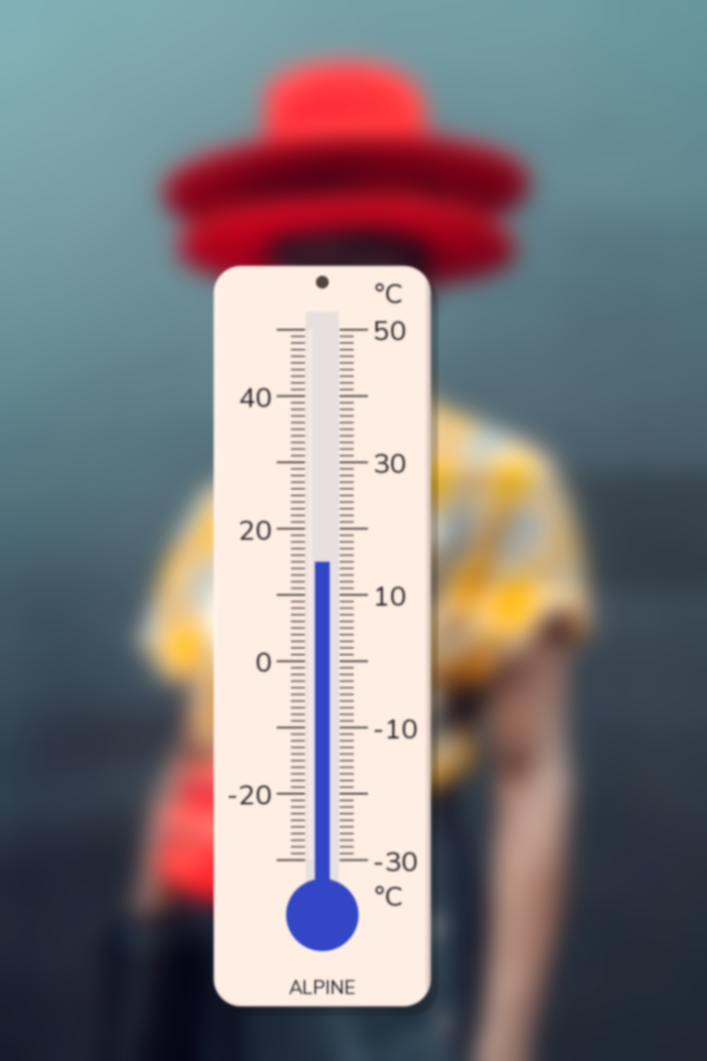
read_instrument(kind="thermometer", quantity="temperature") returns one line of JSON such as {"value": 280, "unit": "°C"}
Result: {"value": 15, "unit": "°C"}
